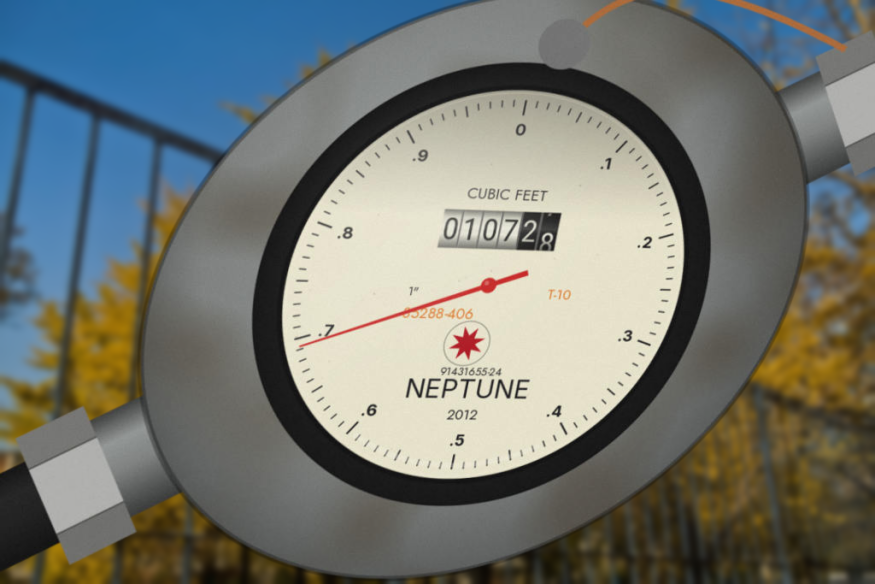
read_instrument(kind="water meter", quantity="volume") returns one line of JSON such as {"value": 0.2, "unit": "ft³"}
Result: {"value": 10727.69, "unit": "ft³"}
